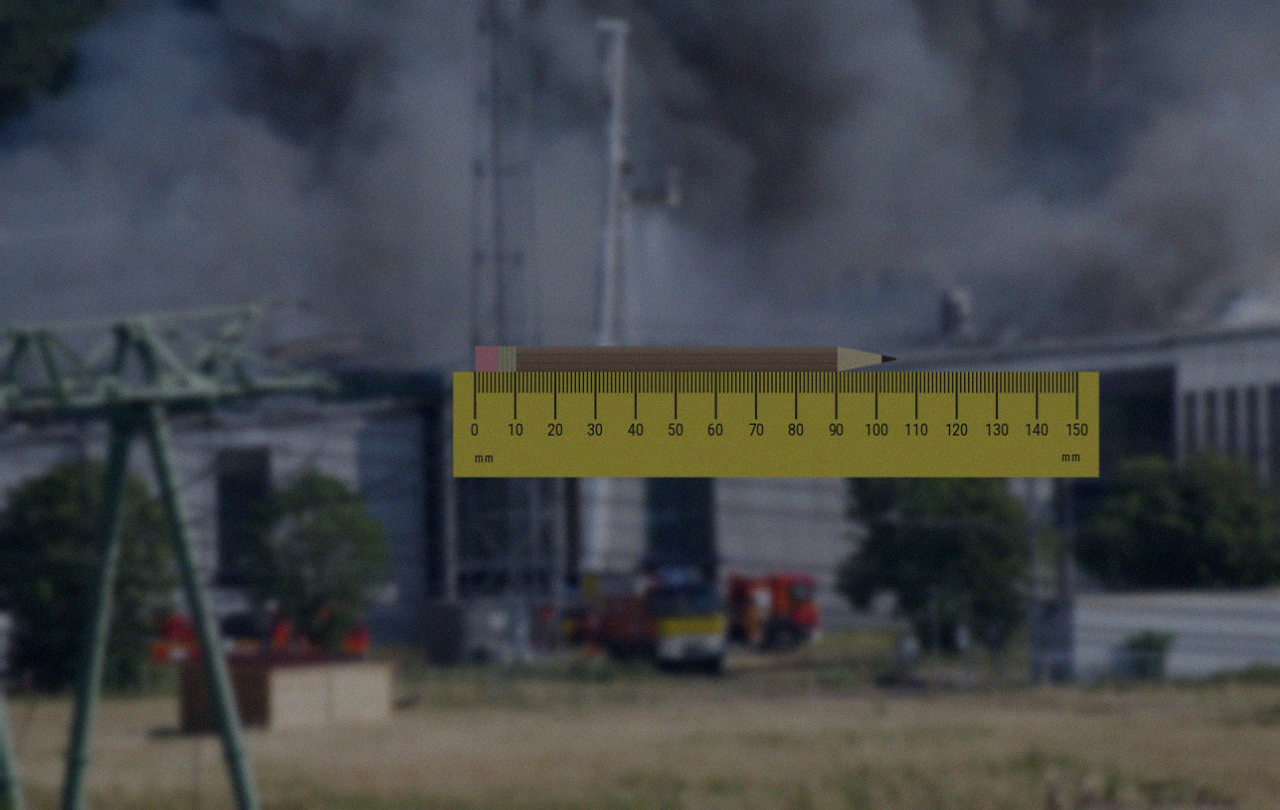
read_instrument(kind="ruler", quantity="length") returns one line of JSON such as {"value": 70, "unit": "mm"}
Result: {"value": 105, "unit": "mm"}
